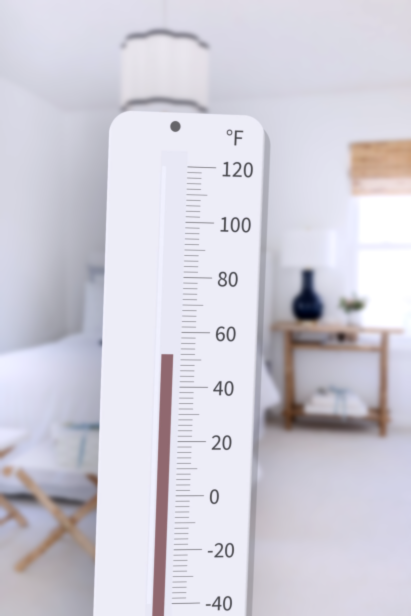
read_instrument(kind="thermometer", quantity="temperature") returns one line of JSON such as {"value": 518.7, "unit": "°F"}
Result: {"value": 52, "unit": "°F"}
